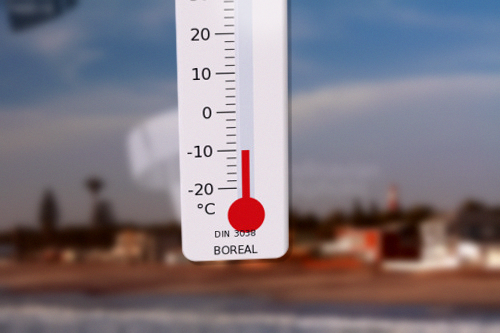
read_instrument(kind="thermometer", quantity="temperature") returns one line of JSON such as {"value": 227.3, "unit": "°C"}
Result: {"value": -10, "unit": "°C"}
